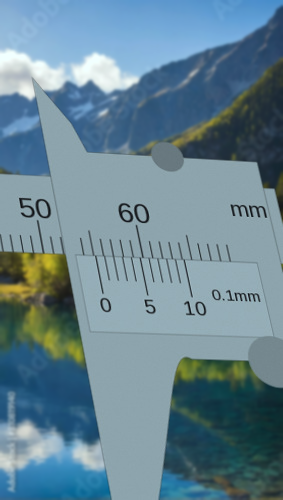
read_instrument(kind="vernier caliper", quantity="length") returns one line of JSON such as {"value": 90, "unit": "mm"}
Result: {"value": 55.2, "unit": "mm"}
